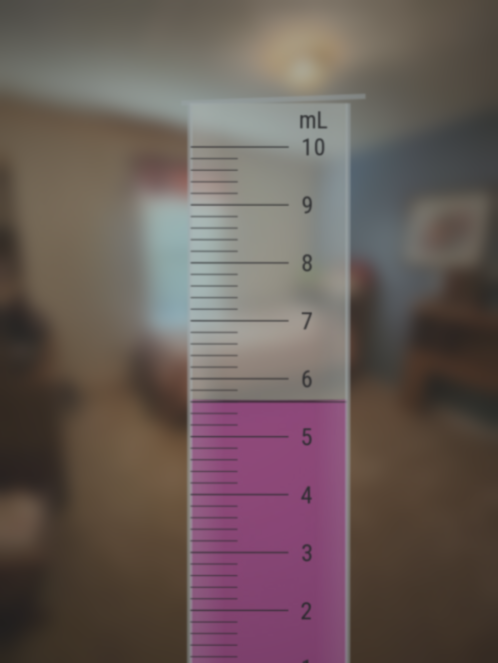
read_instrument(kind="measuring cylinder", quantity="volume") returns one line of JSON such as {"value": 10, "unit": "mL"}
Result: {"value": 5.6, "unit": "mL"}
